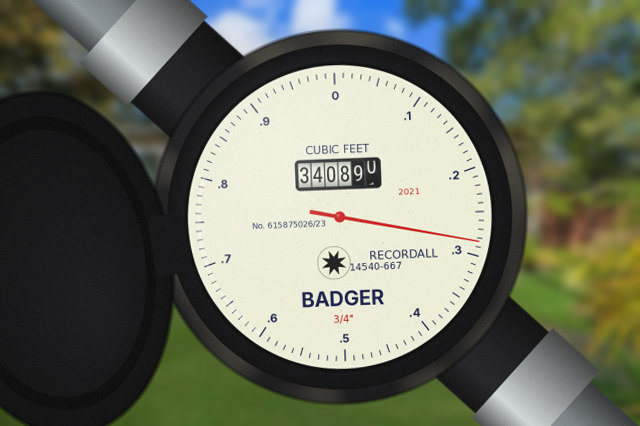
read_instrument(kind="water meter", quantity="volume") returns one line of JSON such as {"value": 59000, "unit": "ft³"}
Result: {"value": 340890.28, "unit": "ft³"}
